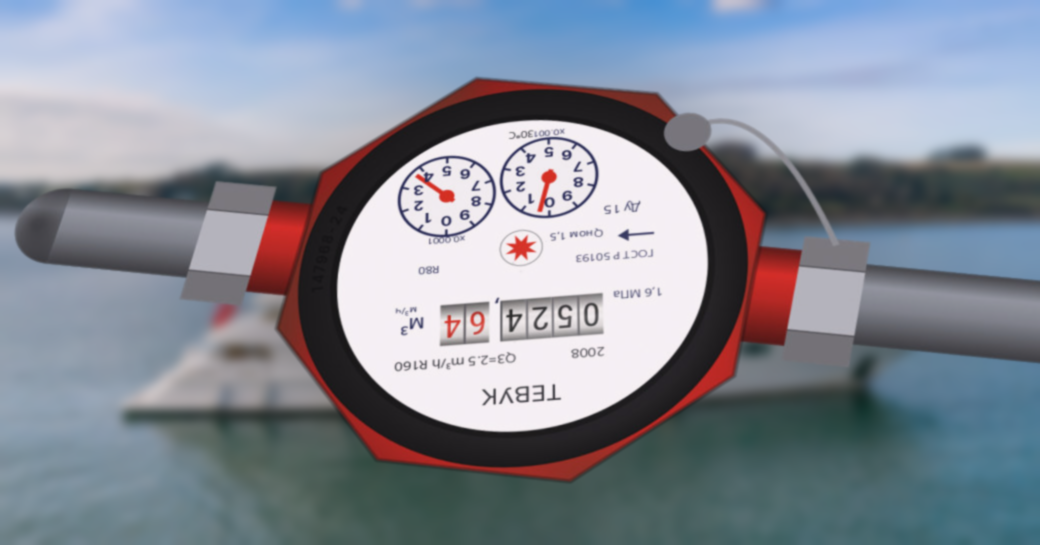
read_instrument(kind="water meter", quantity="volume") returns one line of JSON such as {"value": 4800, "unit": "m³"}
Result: {"value": 524.6403, "unit": "m³"}
